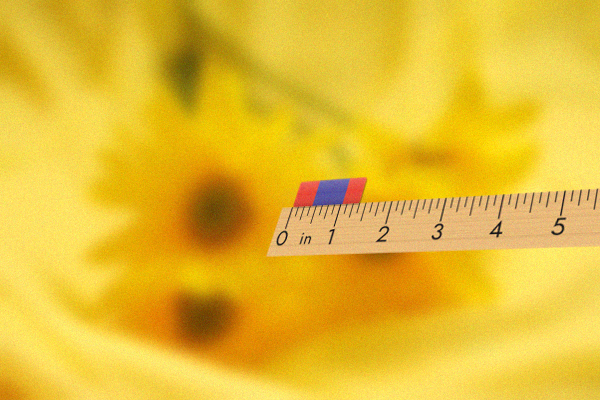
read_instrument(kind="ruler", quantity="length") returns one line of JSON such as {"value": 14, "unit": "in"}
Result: {"value": 1.375, "unit": "in"}
